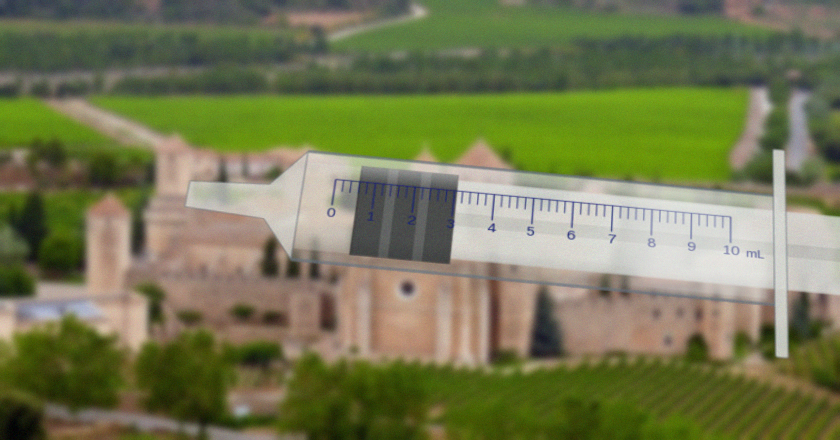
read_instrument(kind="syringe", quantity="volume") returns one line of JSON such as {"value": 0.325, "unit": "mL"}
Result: {"value": 0.6, "unit": "mL"}
